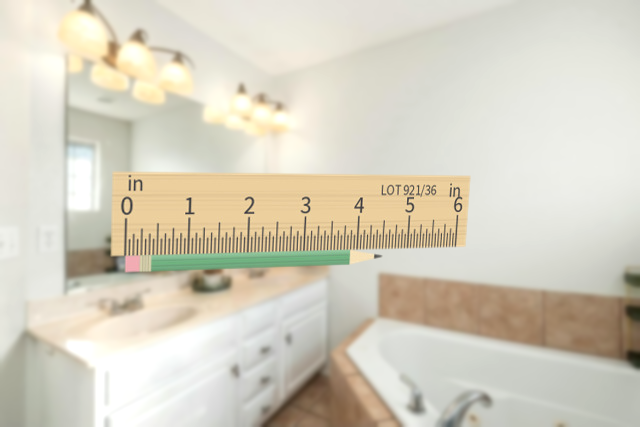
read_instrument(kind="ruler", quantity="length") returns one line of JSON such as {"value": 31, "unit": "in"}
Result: {"value": 4.5, "unit": "in"}
